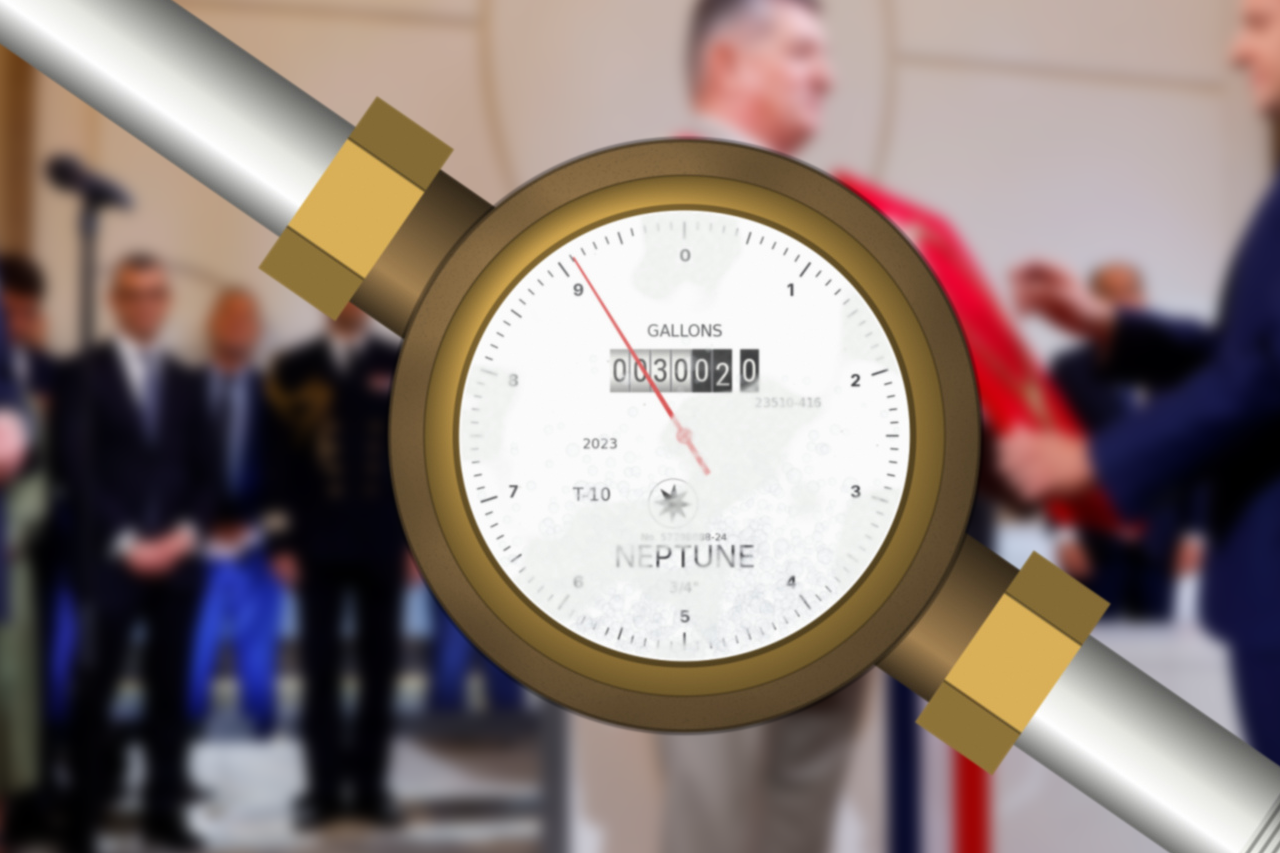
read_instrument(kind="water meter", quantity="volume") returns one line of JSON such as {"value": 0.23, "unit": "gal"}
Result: {"value": 30019.1, "unit": "gal"}
